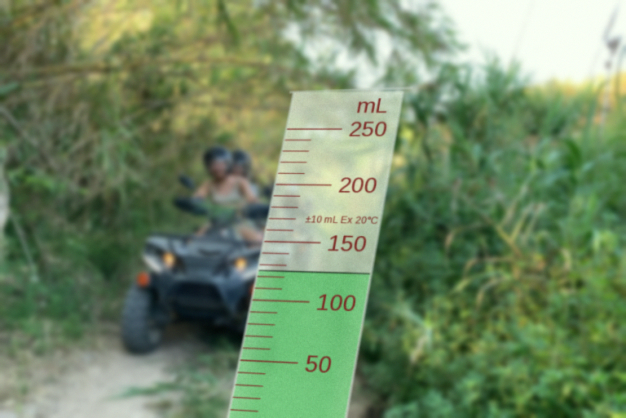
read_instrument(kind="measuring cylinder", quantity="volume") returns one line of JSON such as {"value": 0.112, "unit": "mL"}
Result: {"value": 125, "unit": "mL"}
